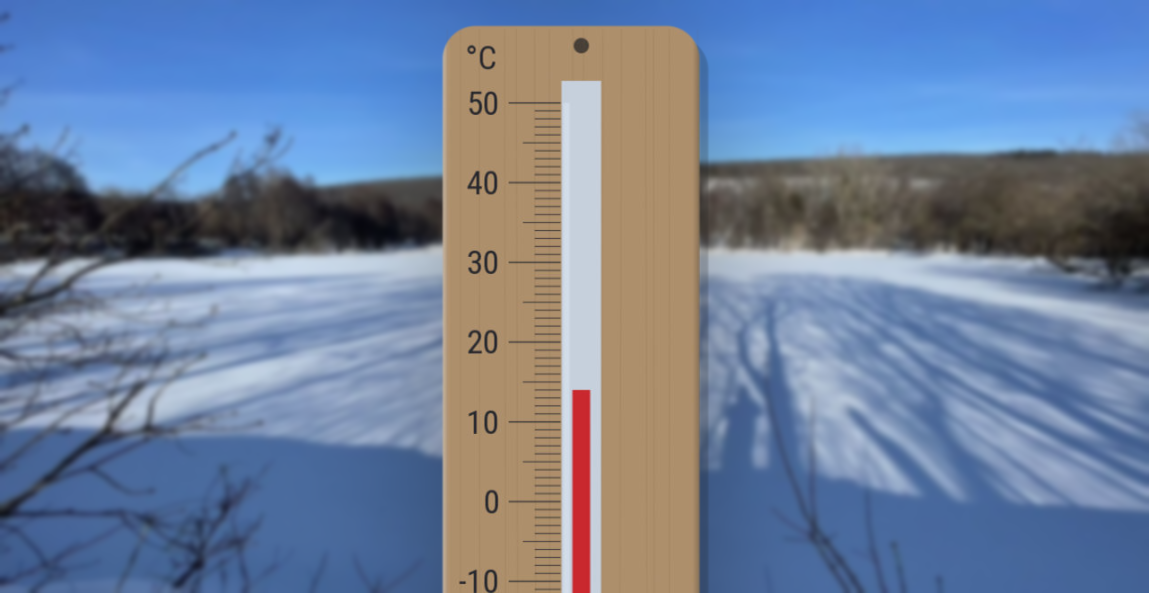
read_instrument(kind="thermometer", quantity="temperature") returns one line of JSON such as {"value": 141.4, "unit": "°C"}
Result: {"value": 14, "unit": "°C"}
